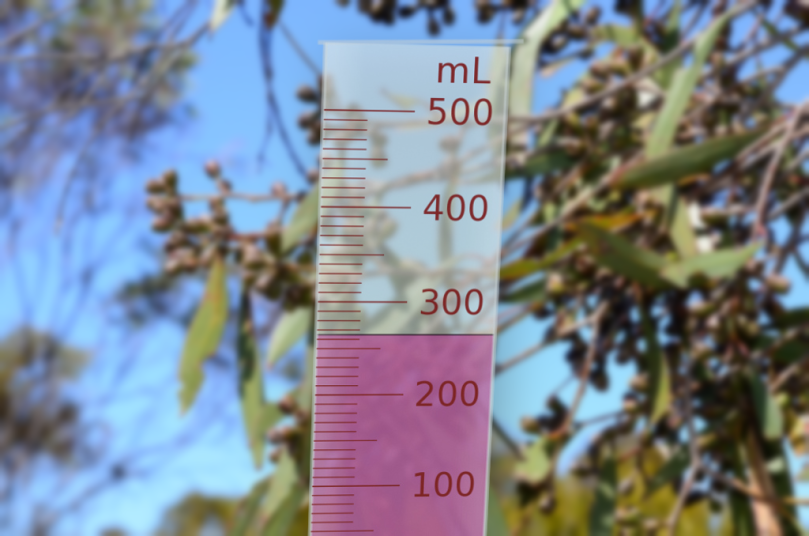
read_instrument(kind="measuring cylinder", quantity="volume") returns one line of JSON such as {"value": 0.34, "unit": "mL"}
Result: {"value": 265, "unit": "mL"}
